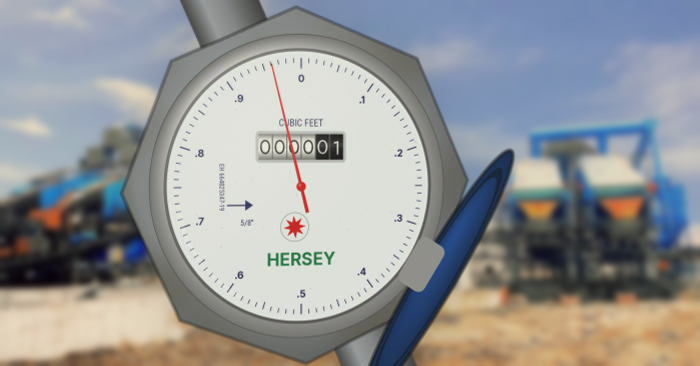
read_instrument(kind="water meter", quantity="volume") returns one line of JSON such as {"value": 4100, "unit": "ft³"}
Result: {"value": 0.96, "unit": "ft³"}
